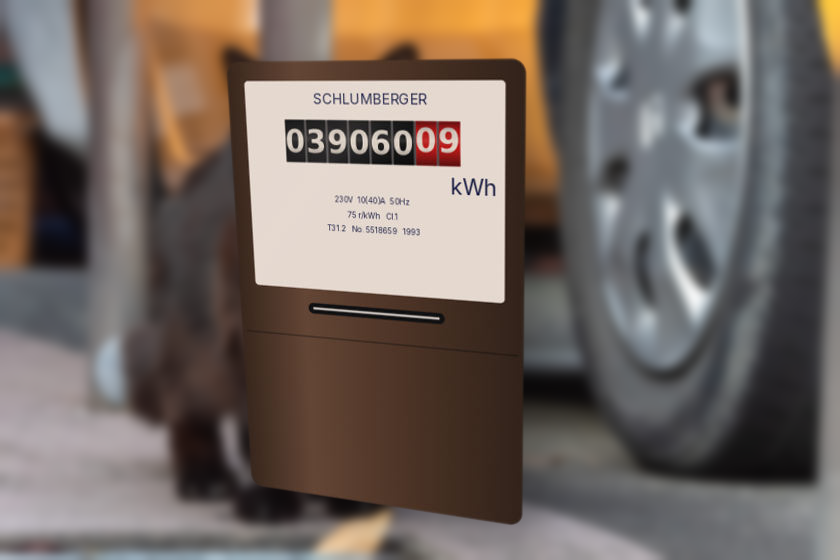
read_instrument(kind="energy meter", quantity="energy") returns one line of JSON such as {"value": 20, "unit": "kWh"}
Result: {"value": 39060.09, "unit": "kWh"}
